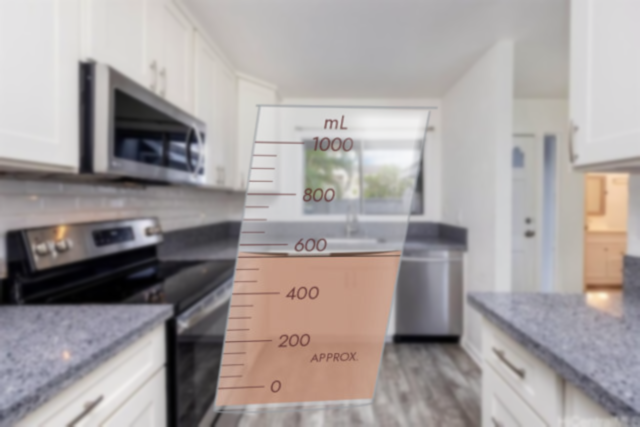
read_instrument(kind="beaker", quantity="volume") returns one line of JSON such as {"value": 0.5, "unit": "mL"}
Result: {"value": 550, "unit": "mL"}
